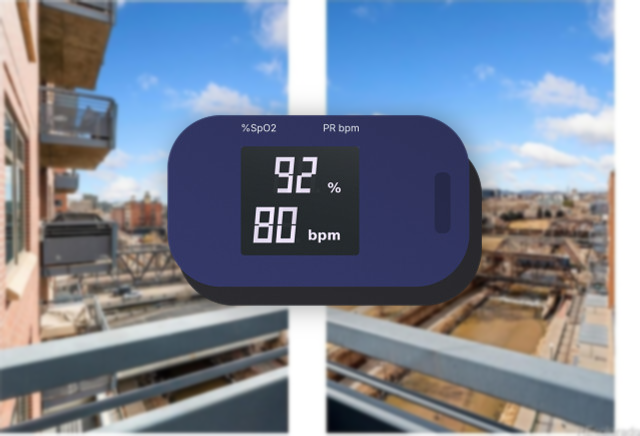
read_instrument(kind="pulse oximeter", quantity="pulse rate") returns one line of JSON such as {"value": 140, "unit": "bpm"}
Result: {"value": 80, "unit": "bpm"}
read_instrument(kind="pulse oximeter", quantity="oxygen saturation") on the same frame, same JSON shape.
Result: {"value": 92, "unit": "%"}
